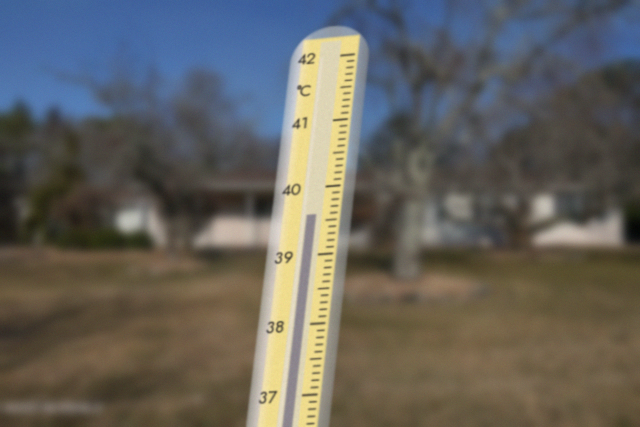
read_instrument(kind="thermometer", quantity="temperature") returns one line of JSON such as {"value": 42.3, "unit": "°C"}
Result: {"value": 39.6, "unit": "°C"}
